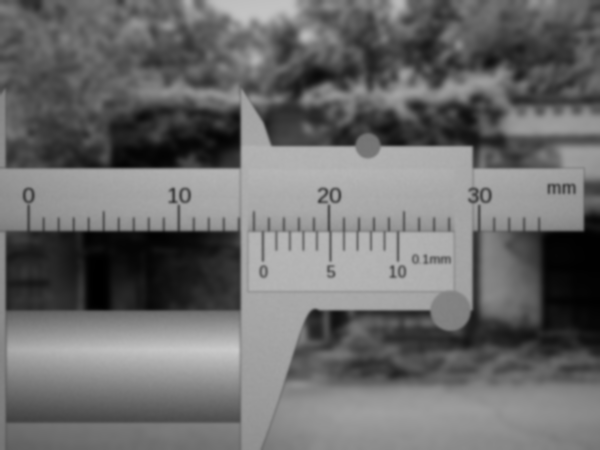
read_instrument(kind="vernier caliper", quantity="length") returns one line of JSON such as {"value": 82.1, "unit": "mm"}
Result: {"value": 15.6, "unit": "mm"}
